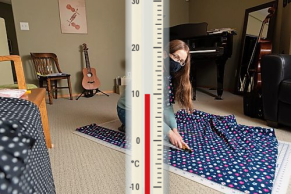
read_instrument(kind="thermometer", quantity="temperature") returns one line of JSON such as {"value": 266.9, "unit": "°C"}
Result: {"value": 10, "unit": "°C"}
